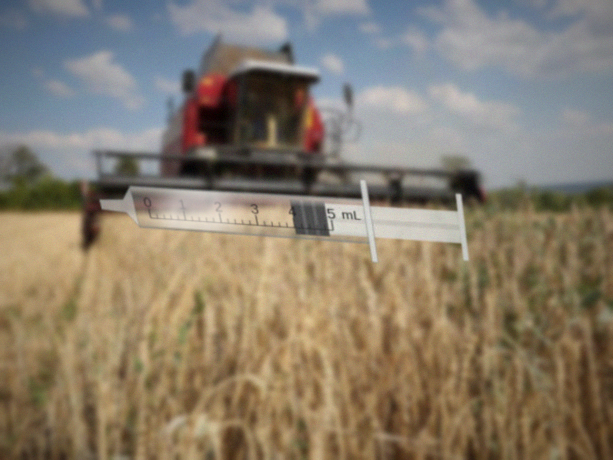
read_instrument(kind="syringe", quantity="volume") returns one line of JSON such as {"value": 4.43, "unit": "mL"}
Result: {"value": 4, "unit": "mL"}
